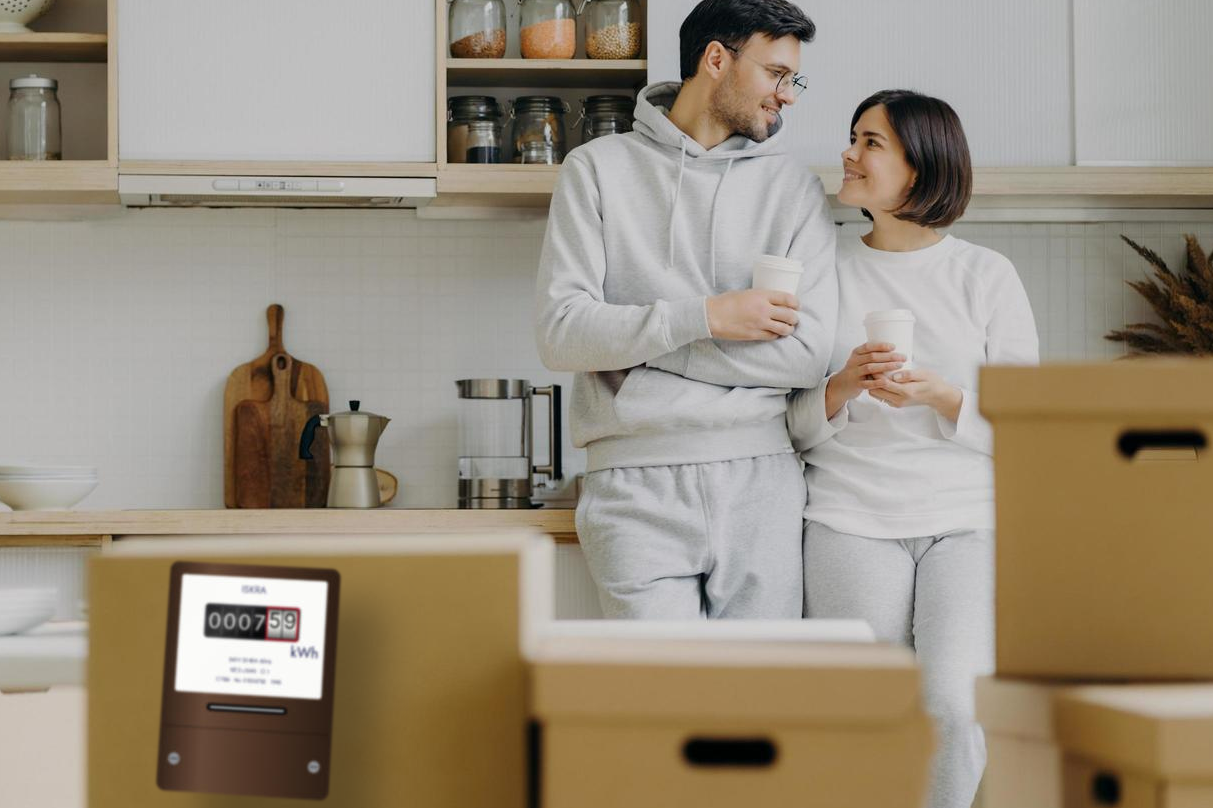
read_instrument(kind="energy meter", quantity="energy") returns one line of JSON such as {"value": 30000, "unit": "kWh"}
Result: {"value": 7.59, "unit": "kWh"}
